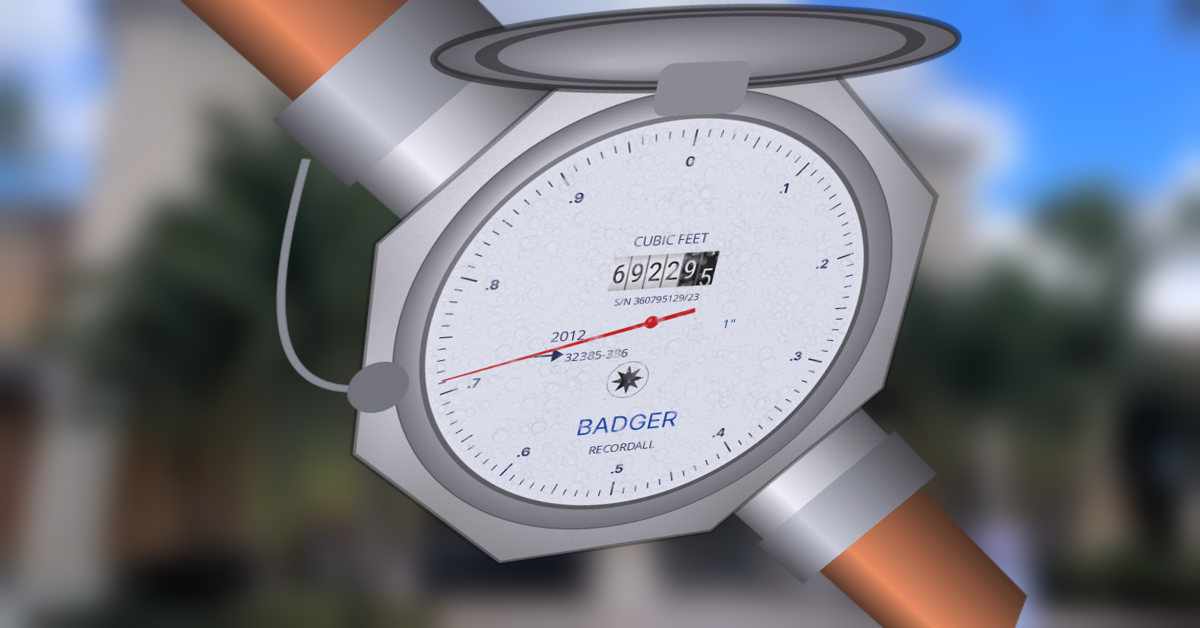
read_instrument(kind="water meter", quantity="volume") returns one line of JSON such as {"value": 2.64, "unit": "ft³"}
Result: {"value": 692294.71, "unit": "ft³"}
